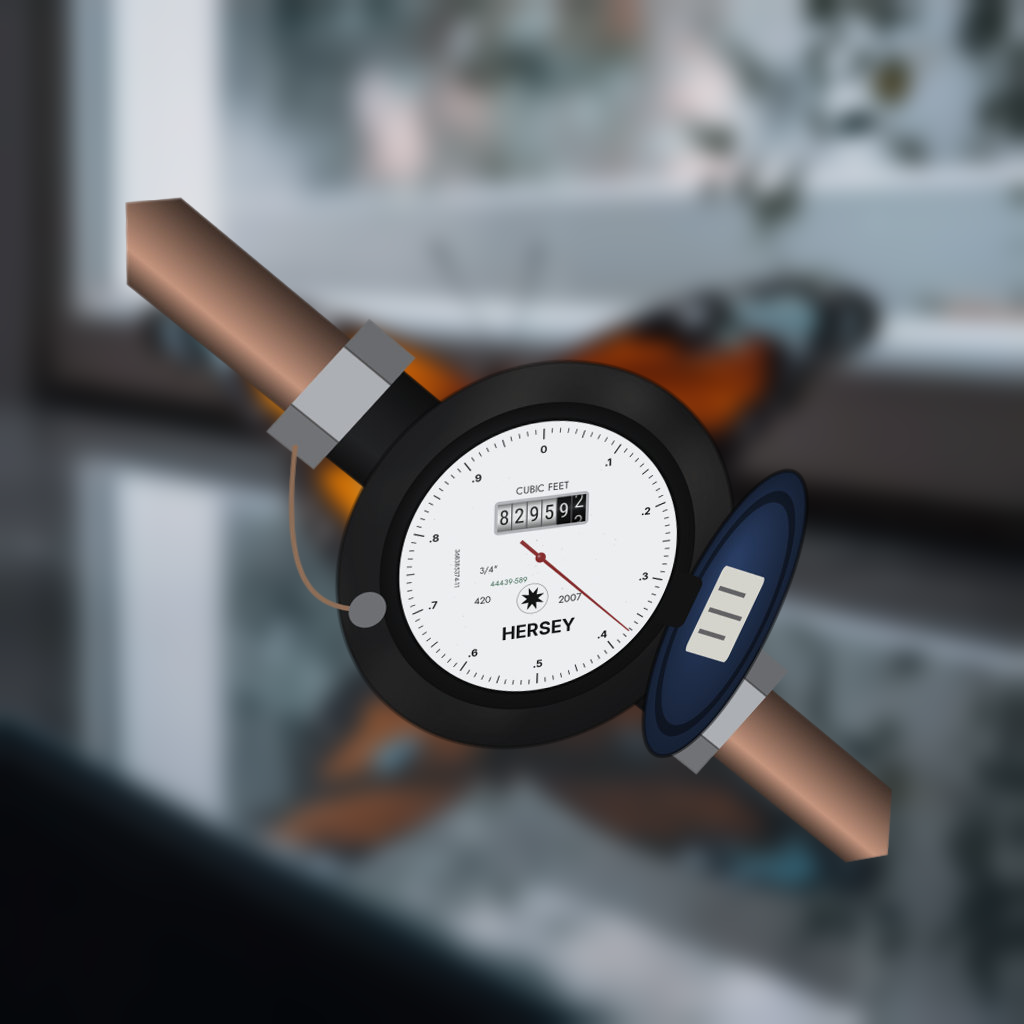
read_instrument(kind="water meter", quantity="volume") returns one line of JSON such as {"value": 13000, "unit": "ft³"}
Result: {"value": 829592.37, "unit": "ft³"}
